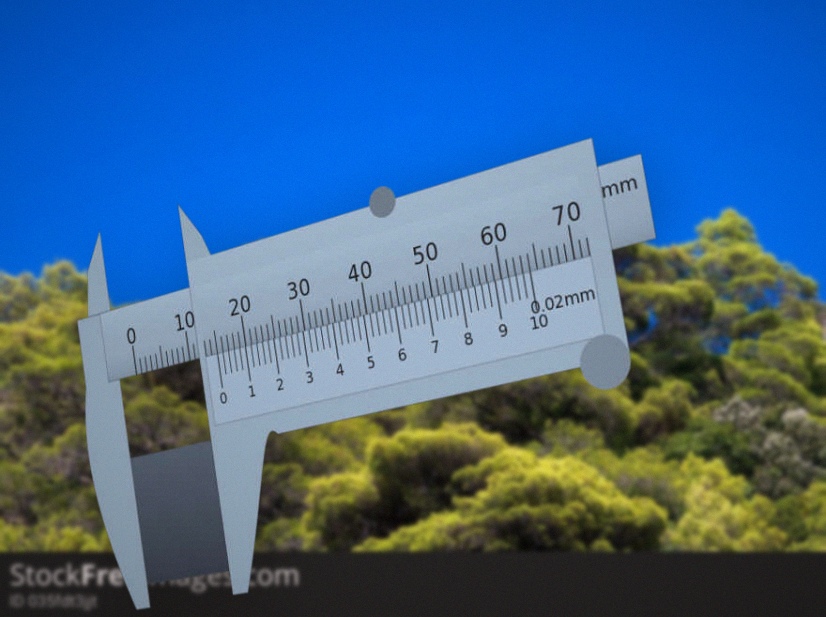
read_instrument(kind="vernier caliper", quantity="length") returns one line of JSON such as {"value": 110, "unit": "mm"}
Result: {"value": 15.0, "unit": "mm"}
